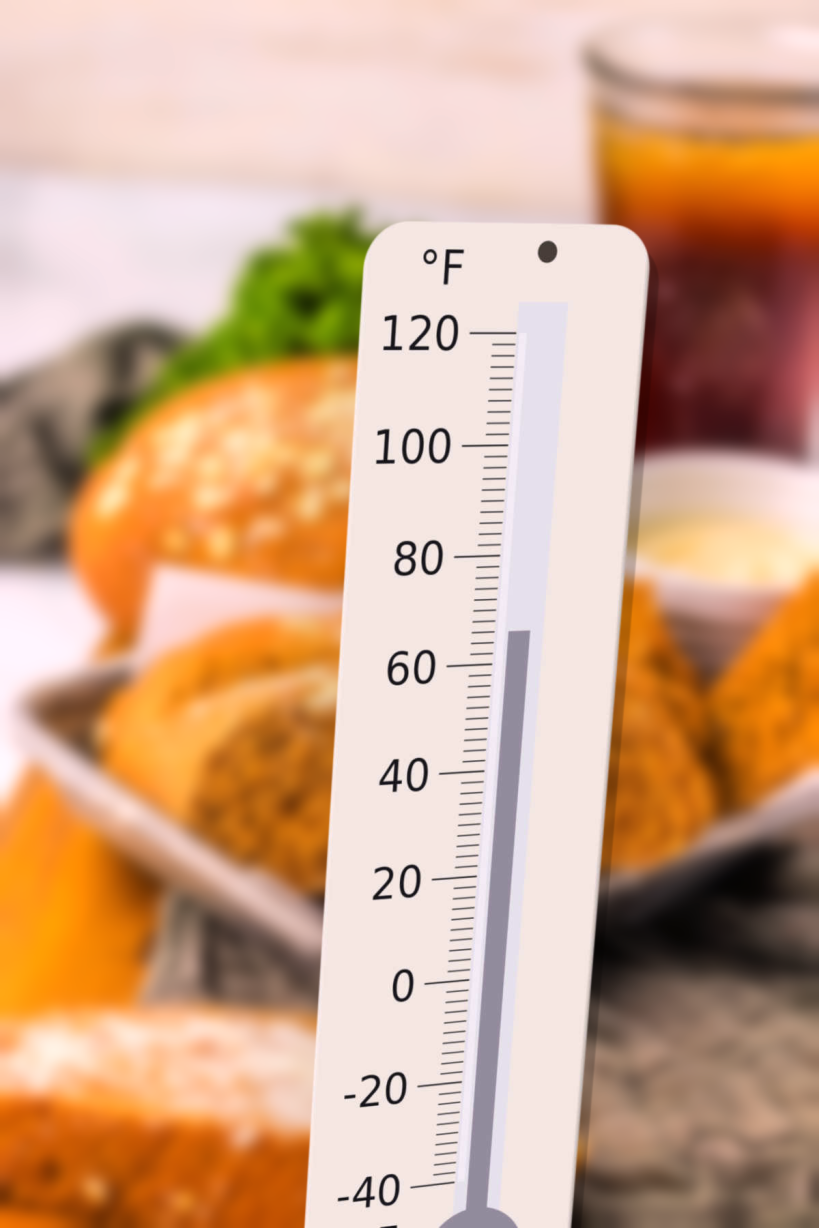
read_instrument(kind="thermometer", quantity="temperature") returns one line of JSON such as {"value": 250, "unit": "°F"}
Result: {"value": 66, "unit": "°F"}
